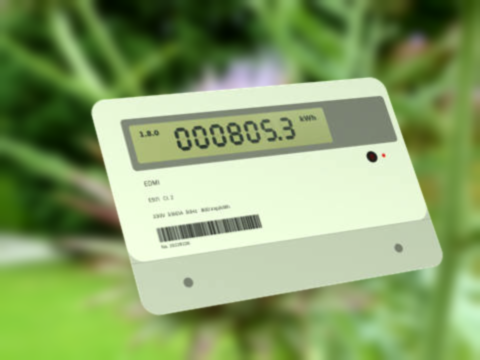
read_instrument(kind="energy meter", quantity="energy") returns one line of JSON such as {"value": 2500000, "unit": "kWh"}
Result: {"value": 805.3, "unit": "kWh"}
